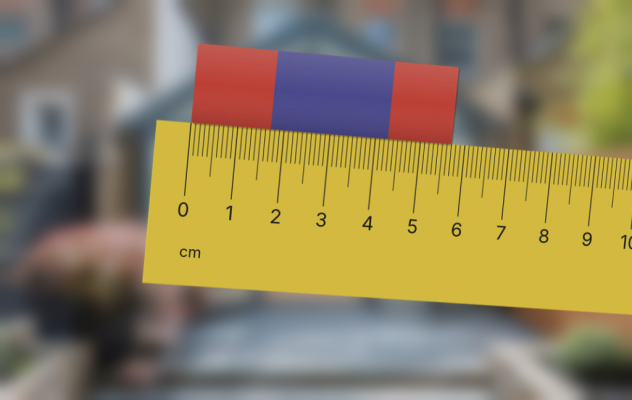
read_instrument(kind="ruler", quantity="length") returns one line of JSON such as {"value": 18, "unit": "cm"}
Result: {"value": 5.7, "unit": "cm"}
